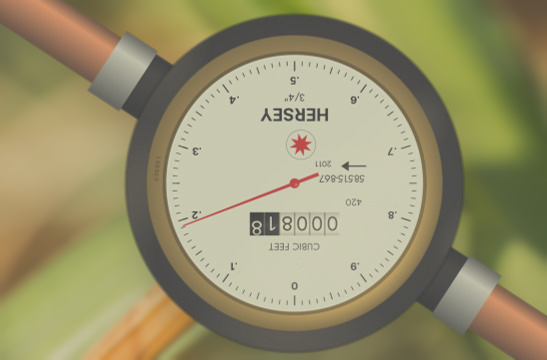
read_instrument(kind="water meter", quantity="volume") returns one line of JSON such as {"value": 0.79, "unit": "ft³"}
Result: {"value": 818.19, "unit": "ft³"}
